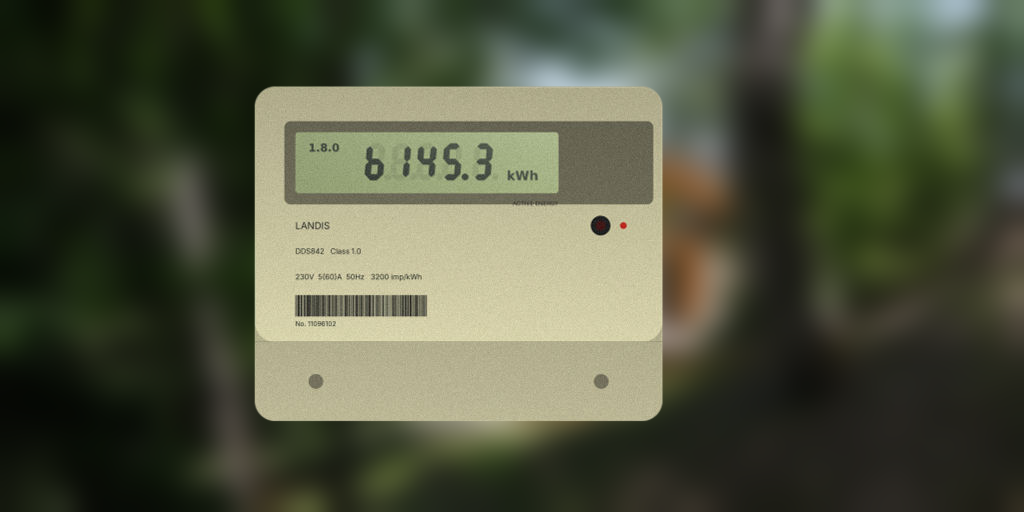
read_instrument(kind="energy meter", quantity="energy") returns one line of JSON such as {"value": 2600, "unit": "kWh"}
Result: {"value": 6145.3, "unit": "kWh"}
